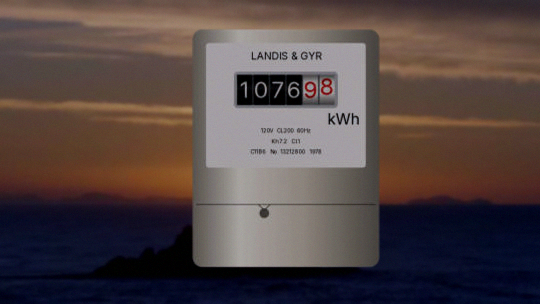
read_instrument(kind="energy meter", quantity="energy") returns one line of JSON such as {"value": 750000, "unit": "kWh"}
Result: {"value": 1076.98, "unit": "kWh"}
